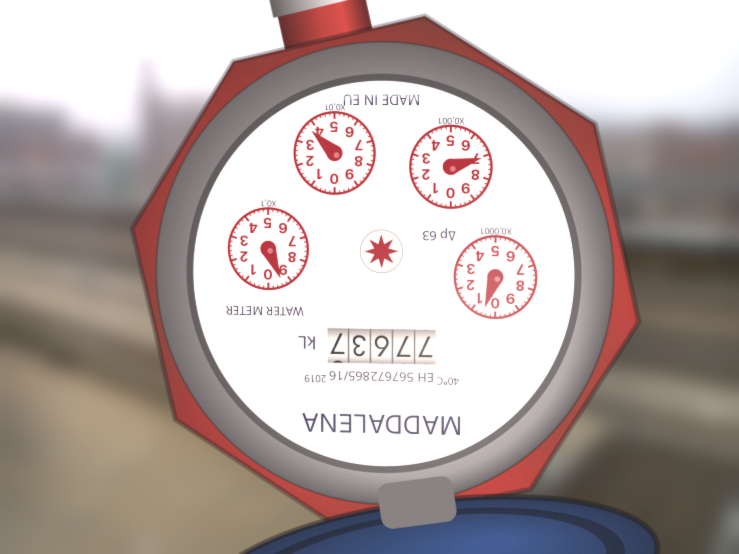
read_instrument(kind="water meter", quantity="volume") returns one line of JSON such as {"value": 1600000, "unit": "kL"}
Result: {"value": 77636.9370, "unit": "kL"}
